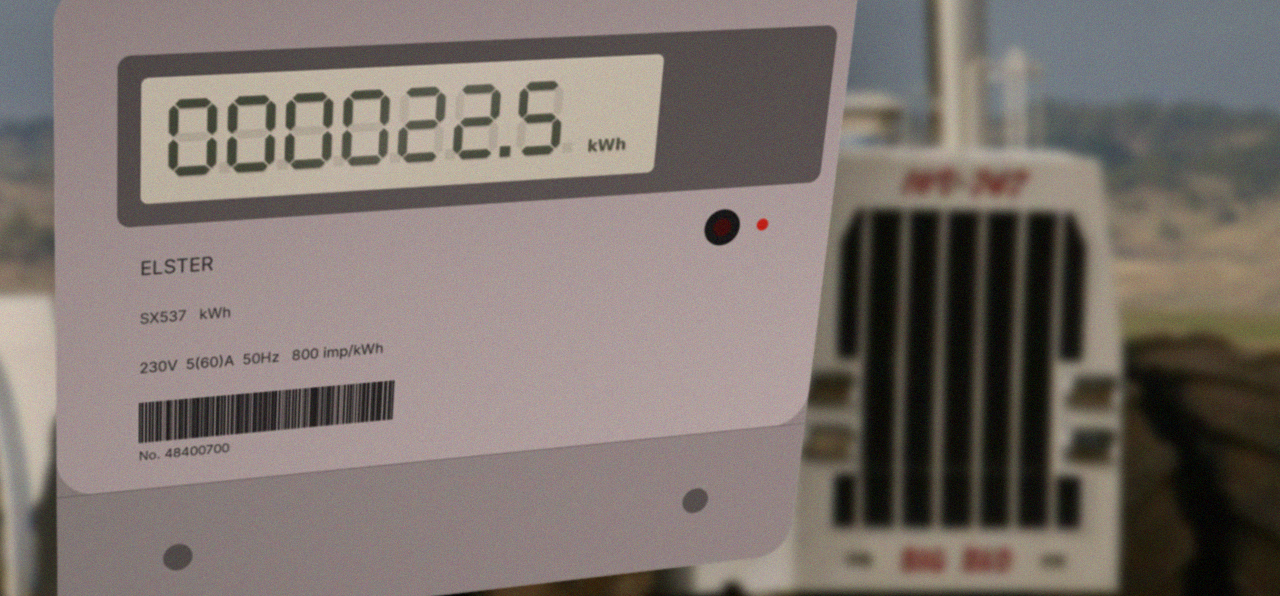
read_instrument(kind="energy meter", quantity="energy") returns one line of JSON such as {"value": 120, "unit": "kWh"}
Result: {"value": 22.5, "unit": "kWh"}
